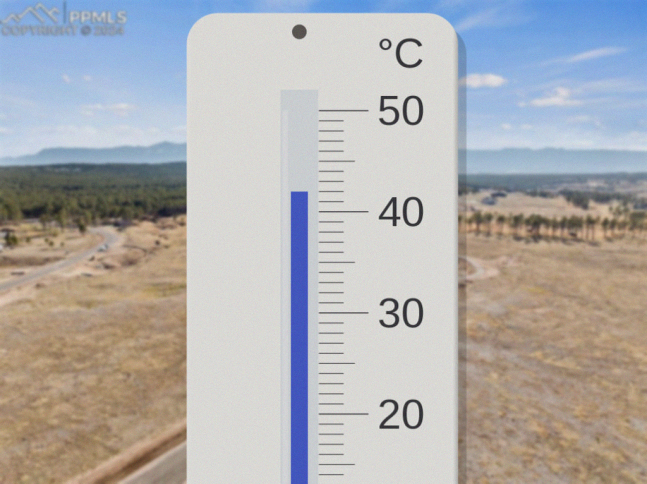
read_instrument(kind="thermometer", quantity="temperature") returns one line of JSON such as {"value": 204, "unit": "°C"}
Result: {"value": 42, "unit": "°C"}
